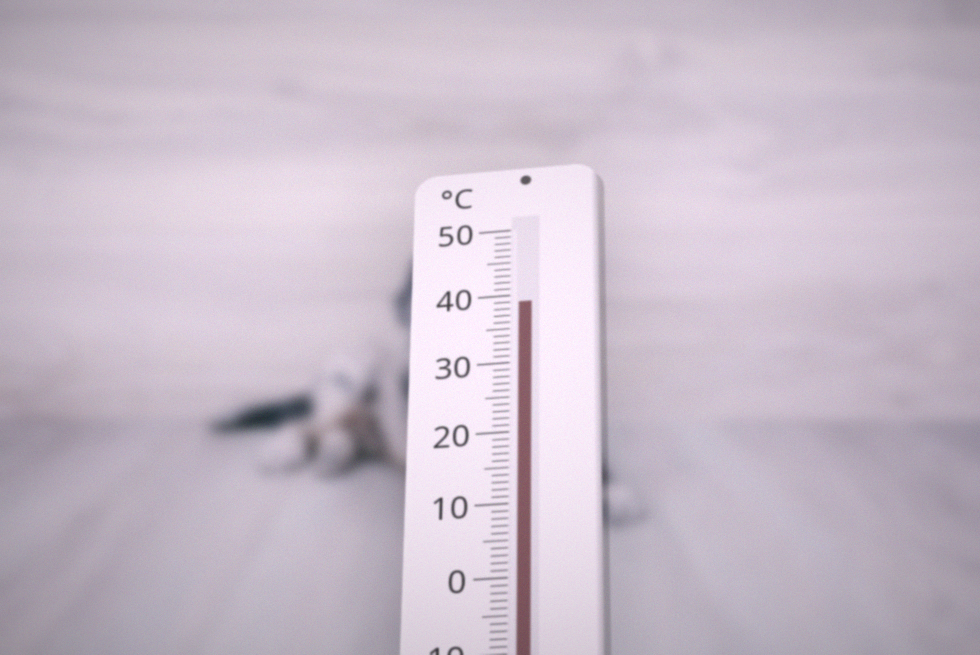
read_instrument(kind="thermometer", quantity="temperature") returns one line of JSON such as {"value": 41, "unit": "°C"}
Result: {"value": 39, "unit": "°C"}
